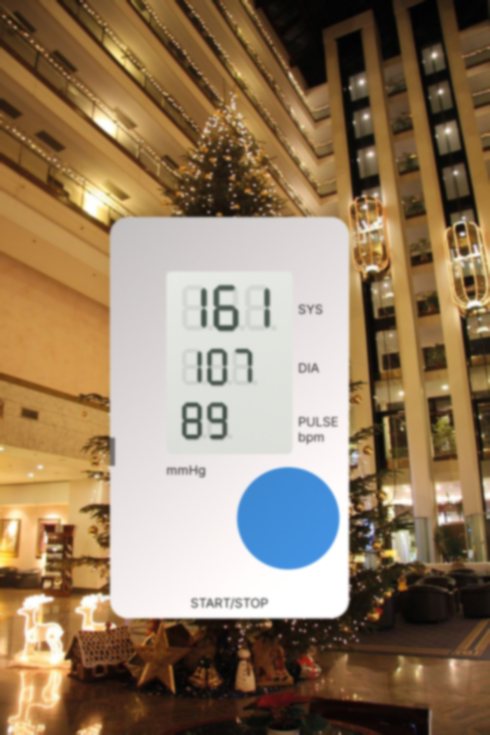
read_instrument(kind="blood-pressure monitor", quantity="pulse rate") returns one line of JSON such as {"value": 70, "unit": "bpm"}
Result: {"value": 89, "unit": "bpm"}
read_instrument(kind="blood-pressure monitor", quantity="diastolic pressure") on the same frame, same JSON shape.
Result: {"value": 107, "unit": "mmHg"}
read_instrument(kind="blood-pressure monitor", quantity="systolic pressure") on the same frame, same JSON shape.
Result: {"value": 161, "unit": "mmHg"}
